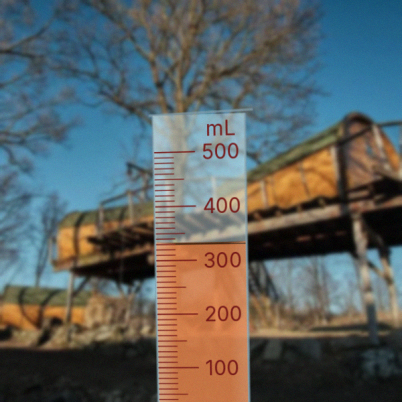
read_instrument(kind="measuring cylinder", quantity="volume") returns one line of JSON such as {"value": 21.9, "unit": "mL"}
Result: {"value": 330, "unit": "mL"}
